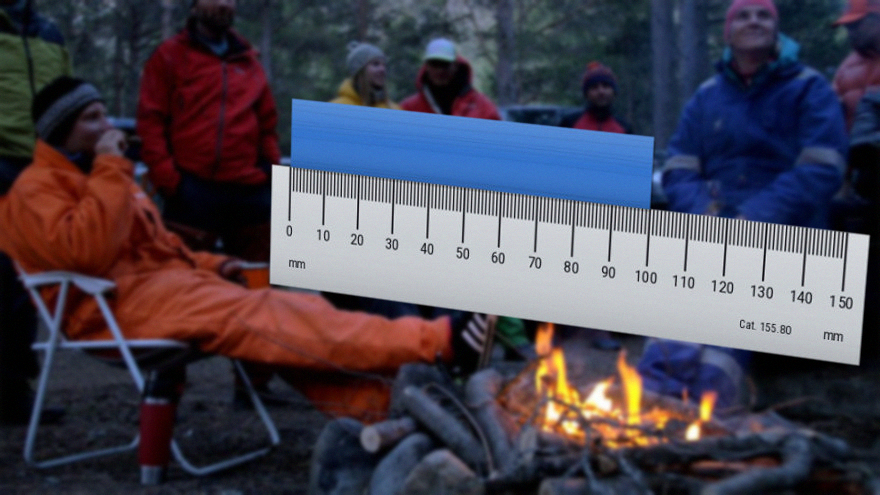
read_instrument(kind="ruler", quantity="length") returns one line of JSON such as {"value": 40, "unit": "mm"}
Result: {"value": 100, "unit": "mm"}
